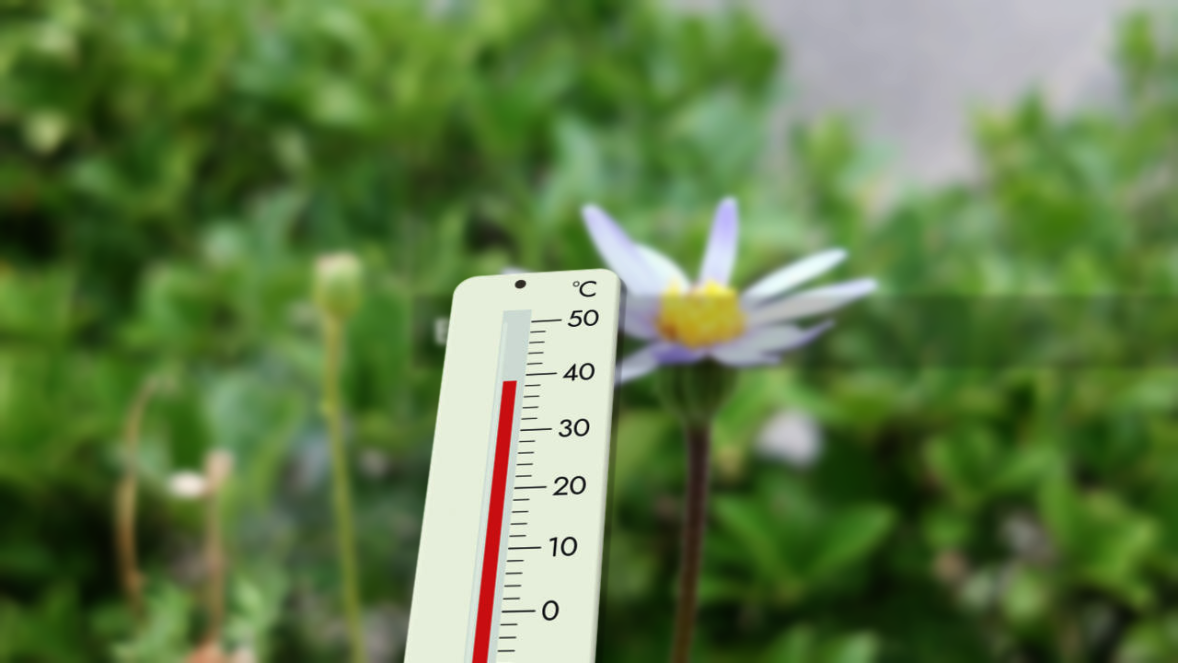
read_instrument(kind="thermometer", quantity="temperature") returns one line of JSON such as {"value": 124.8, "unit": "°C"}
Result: {"value": 39, "unit": "°C"}
